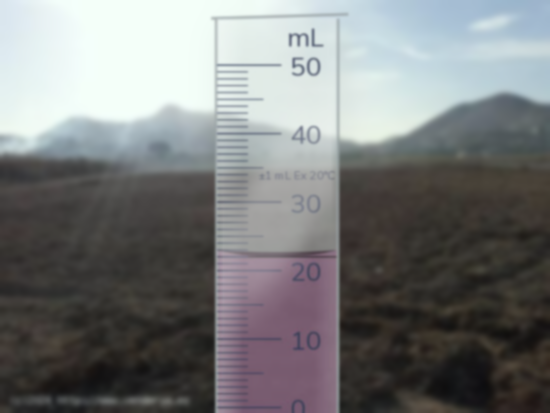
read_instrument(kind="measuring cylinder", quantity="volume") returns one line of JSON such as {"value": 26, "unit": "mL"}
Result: {"value": 22, "unit": "mL"}
